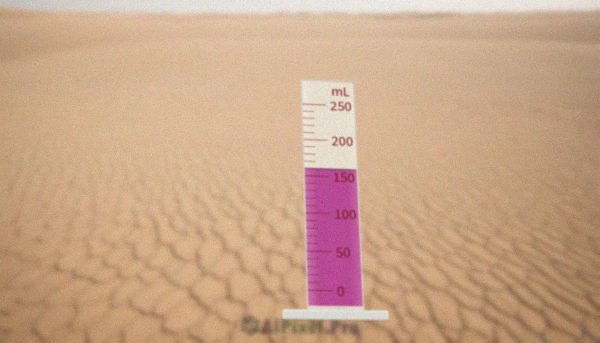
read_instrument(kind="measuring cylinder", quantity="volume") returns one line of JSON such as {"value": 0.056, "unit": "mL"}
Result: {"value": 160, "unit": "mL"}
